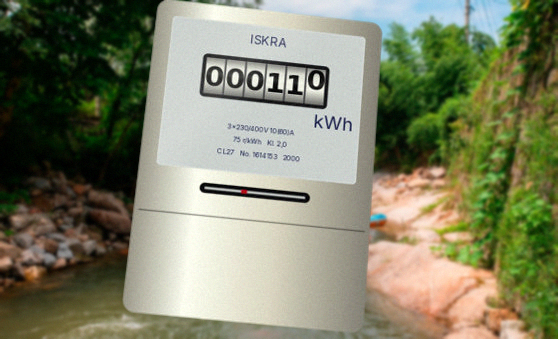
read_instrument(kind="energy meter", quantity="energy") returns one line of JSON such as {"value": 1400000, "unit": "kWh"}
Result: {"value": 110, "unit": "kWh"}
